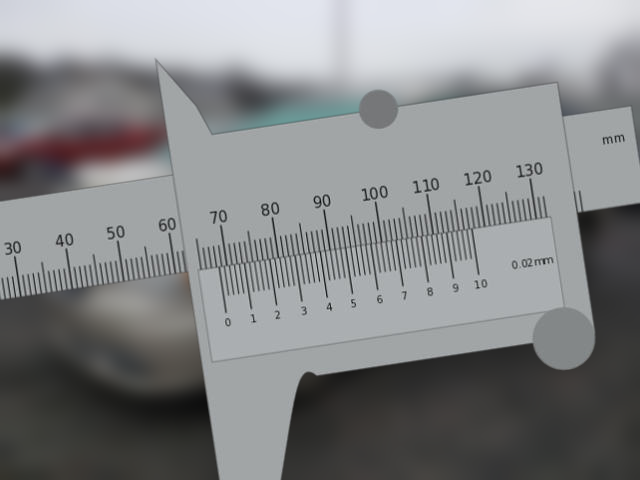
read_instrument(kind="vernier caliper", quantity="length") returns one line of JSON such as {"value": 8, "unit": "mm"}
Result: {"value": 68.5, "unit": "mm"}
